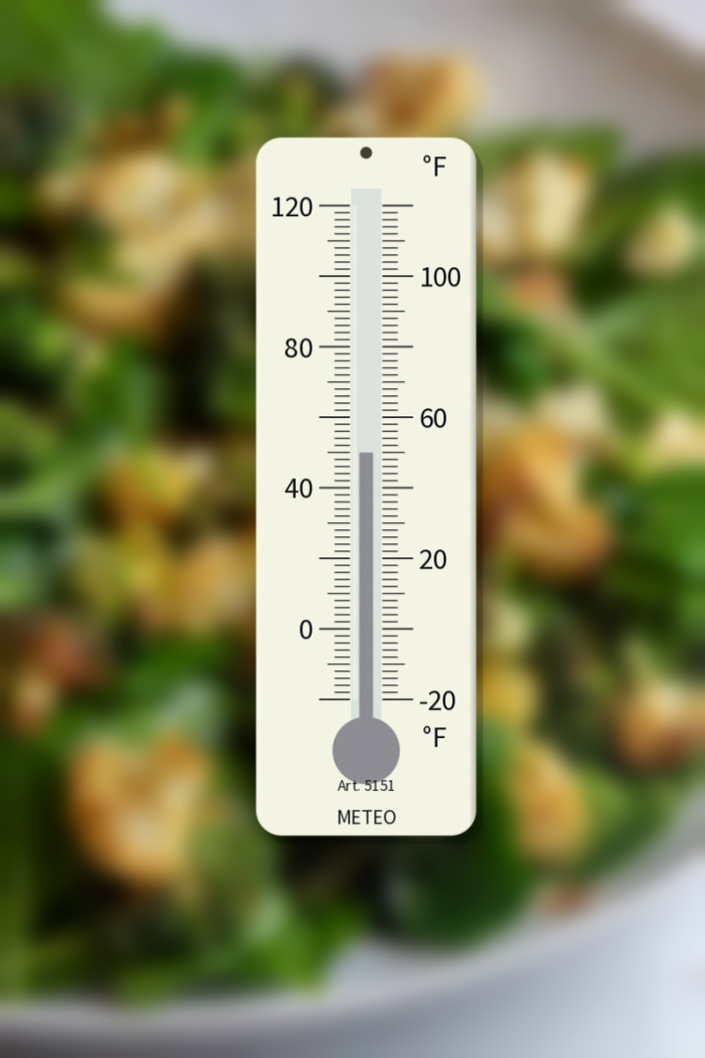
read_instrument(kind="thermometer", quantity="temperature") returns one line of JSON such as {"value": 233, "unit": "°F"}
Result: {"value": 50, "unit": "°F"}
